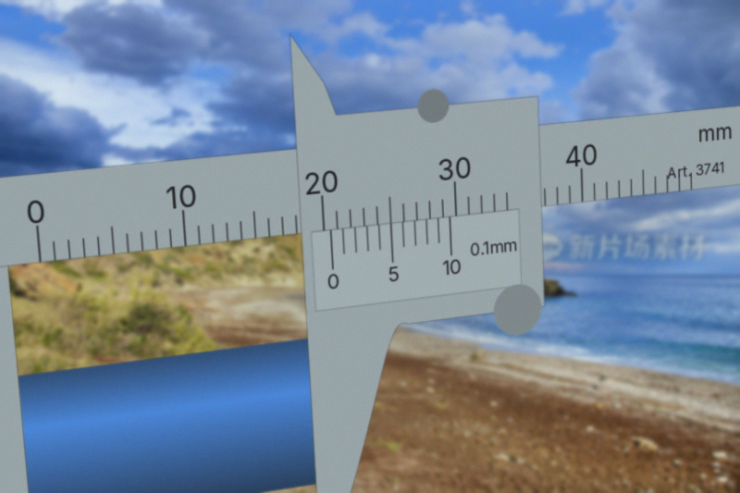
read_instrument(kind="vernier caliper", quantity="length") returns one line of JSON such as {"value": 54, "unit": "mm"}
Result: {"value": 20.5, "unit": "mm"}
